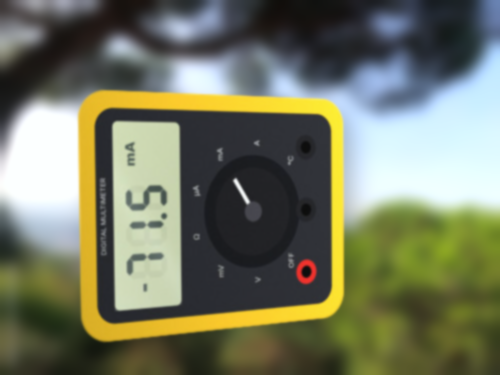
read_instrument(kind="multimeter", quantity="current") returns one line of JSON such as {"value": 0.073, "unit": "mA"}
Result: {"value": -71.5, "unit": "mA"}
